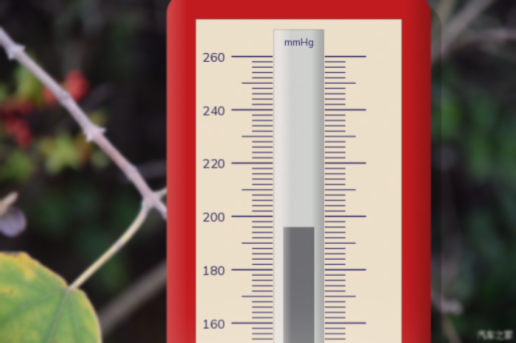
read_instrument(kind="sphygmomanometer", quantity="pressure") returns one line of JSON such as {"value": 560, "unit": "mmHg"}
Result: {"value": 196, "unit": "mmHg"}
